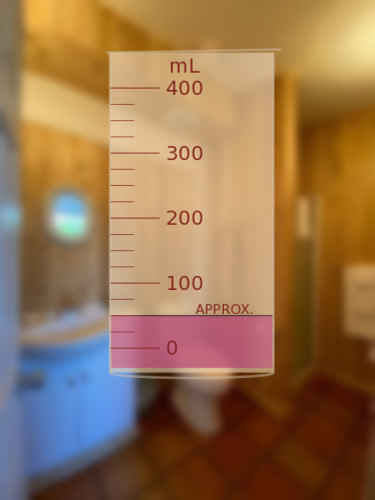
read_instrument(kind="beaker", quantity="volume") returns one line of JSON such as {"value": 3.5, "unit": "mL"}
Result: {"value": 50, "unit": "mL"}
